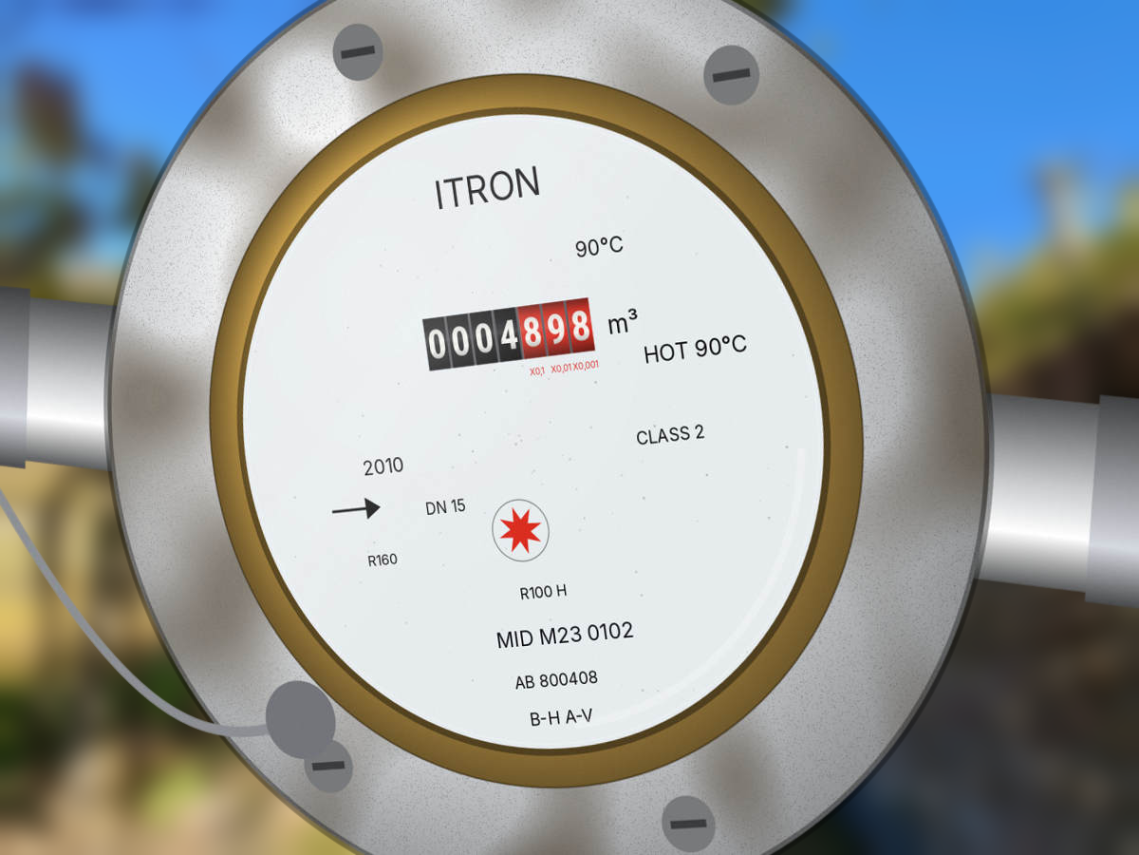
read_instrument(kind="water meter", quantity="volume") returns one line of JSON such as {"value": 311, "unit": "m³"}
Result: {"value": 4.898, "unit": "m³"}
